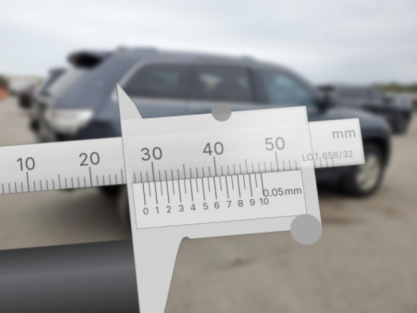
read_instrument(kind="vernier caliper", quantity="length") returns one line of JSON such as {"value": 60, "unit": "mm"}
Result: {"value": 28.2, "unit": "mm"}
